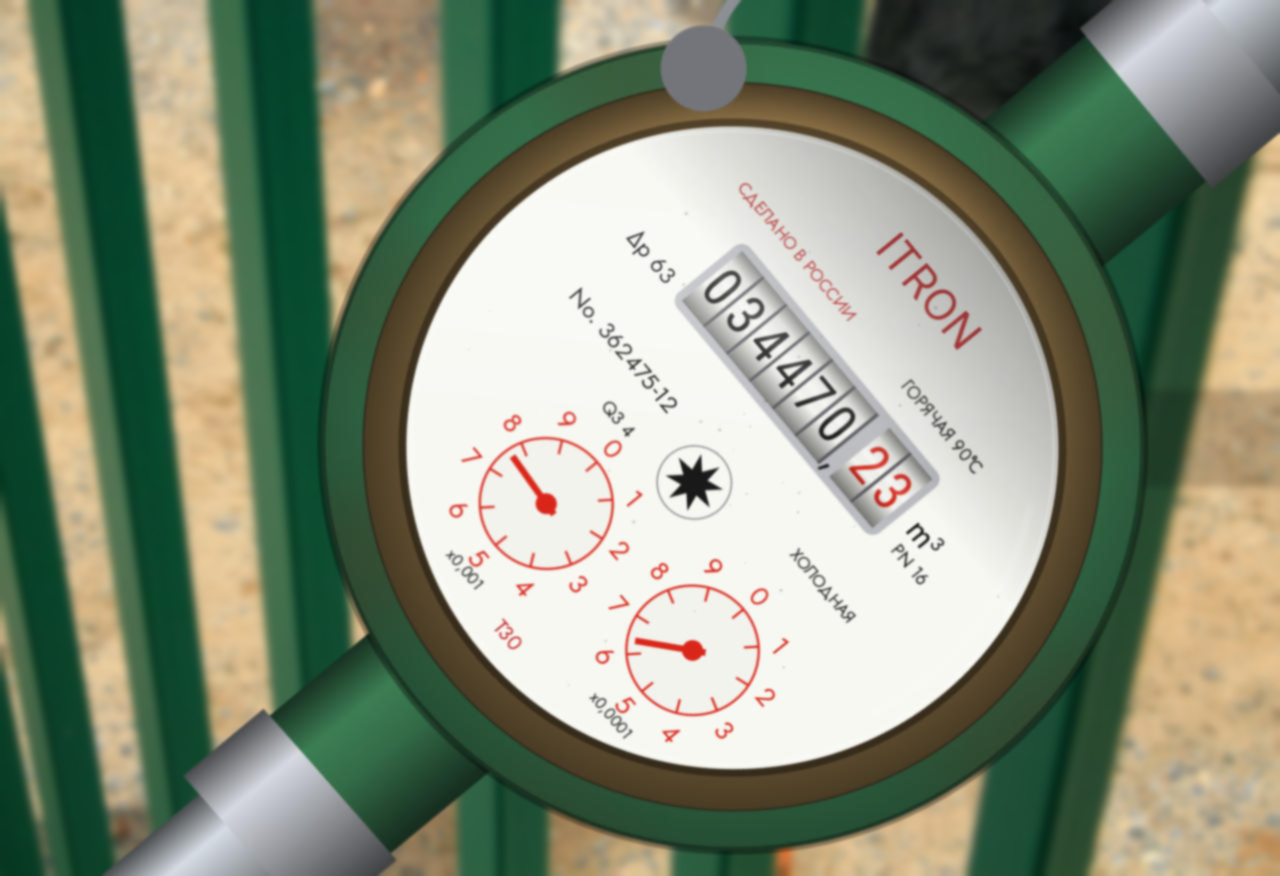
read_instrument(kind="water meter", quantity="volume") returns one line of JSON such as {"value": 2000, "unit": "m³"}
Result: {"value": 34470.2376, "unit": "m³"}
